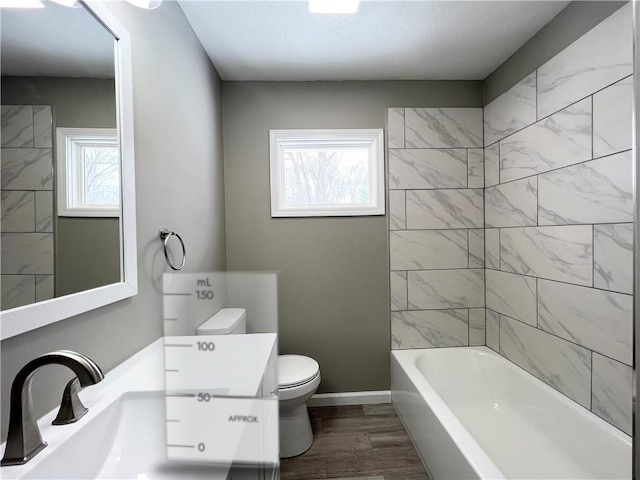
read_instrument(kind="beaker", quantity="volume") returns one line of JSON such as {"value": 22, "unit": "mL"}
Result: {"value": 50, "unit": "mL"}
